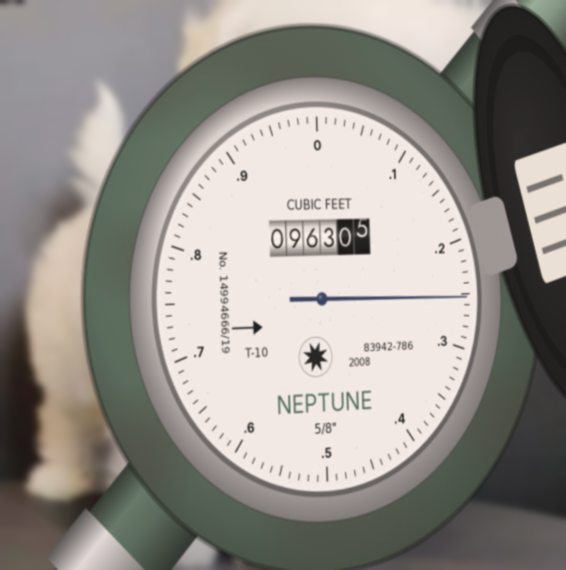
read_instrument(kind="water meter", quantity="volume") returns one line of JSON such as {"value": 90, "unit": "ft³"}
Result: {"value": 96305.25, "unit": "ft³"}
